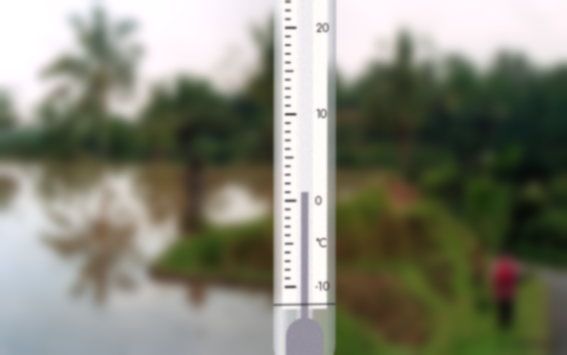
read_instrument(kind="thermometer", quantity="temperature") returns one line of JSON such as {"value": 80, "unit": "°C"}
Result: {"value": 1, "unit": "°C"}
